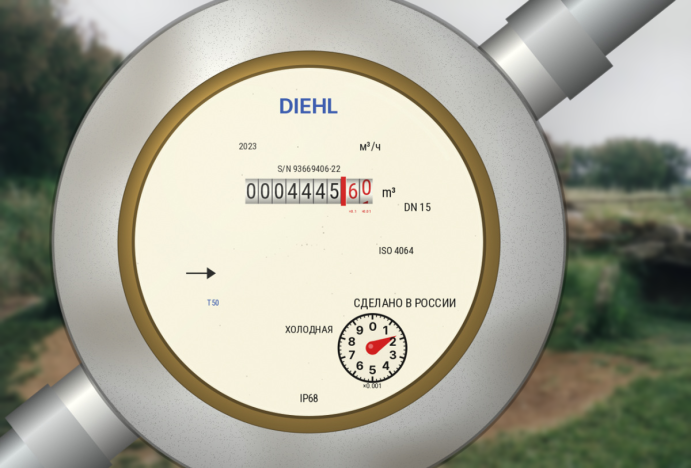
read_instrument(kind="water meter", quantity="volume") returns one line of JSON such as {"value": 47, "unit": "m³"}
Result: {"value": 4445.601, "unit": "m³"}
